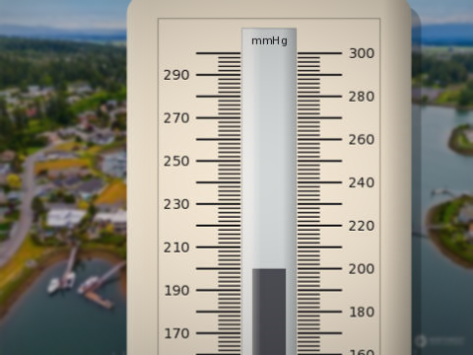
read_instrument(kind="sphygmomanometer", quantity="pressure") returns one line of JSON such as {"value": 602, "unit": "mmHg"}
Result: {"value": 200, "unit": "mmHg"}
